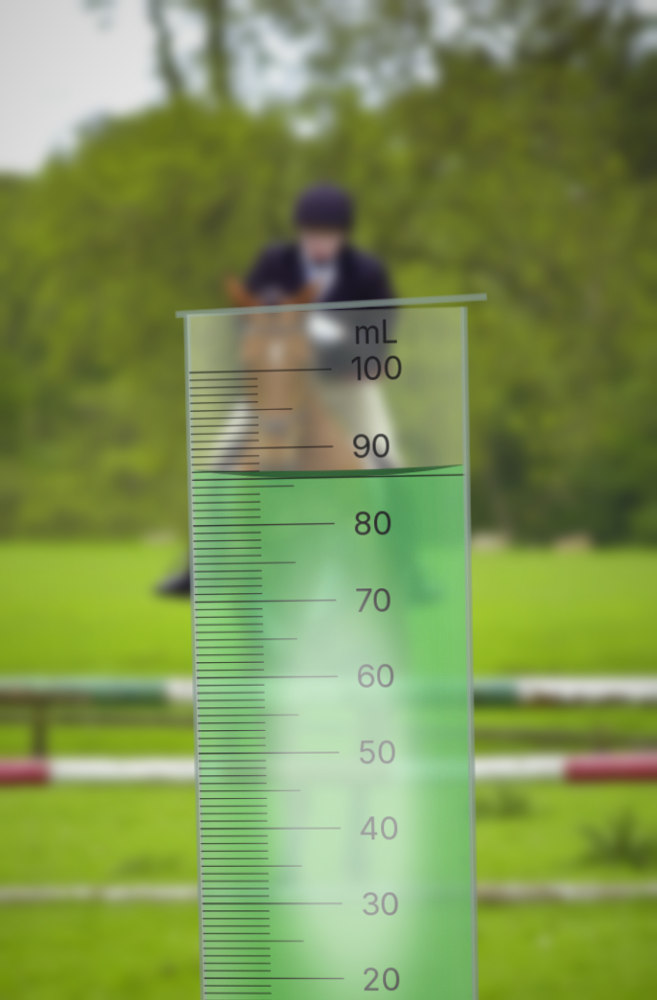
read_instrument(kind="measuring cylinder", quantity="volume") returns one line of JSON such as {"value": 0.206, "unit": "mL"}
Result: {"value": 86, "unit": "mL"}
